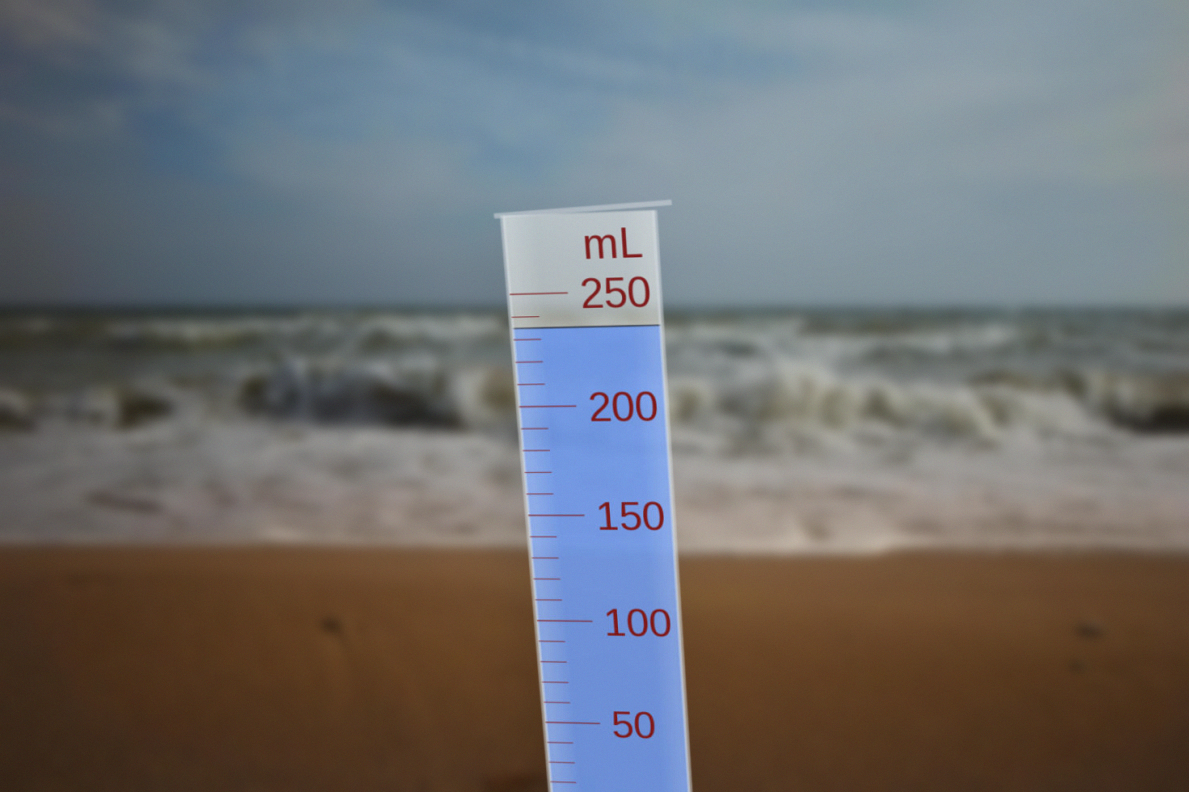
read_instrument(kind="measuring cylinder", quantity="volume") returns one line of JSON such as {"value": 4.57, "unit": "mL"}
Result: {"value": 235, "unit": "mL"}
